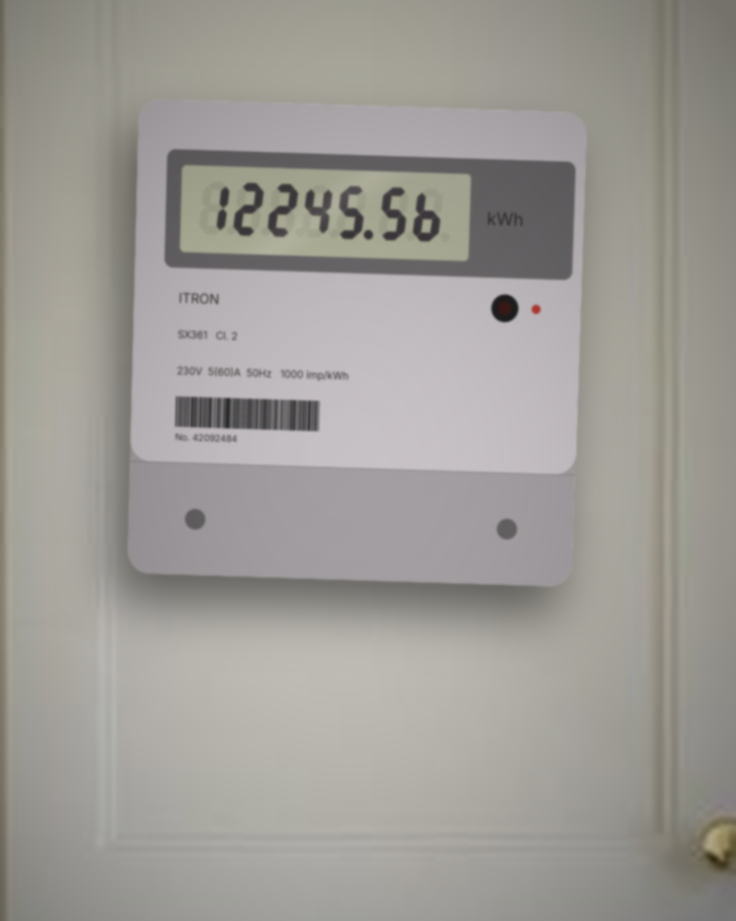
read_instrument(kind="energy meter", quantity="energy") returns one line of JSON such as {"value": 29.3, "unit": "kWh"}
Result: {"value": 12245.56, "unit": "kWh"}
